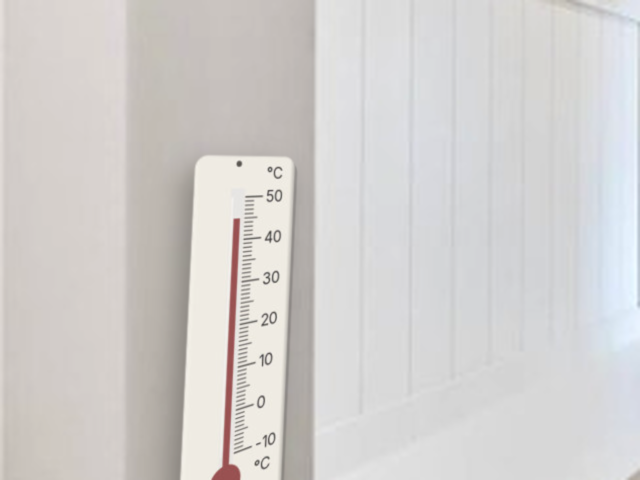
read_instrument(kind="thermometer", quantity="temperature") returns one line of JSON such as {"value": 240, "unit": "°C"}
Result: {"value": 45, "unit": "°C"}
